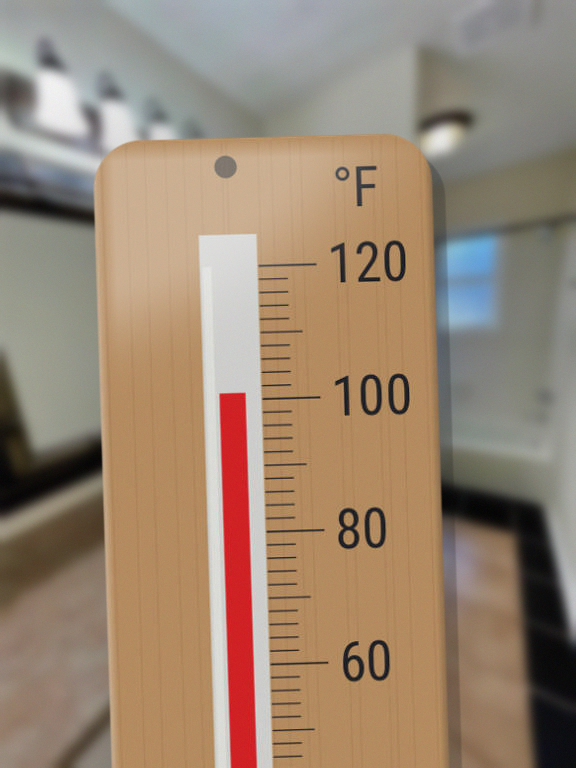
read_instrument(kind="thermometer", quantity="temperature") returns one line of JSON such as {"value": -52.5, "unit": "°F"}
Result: {"value": 101, "unit": "°F"}
